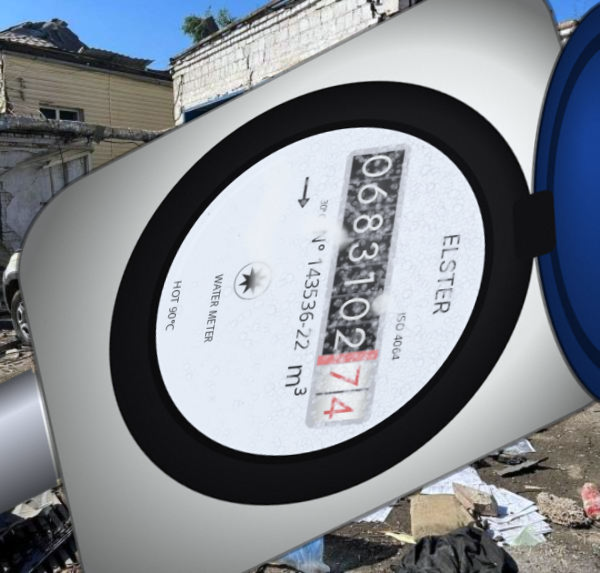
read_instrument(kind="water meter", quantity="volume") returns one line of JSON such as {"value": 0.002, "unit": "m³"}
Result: {"value": 683102.74, "unit": "m³"}
